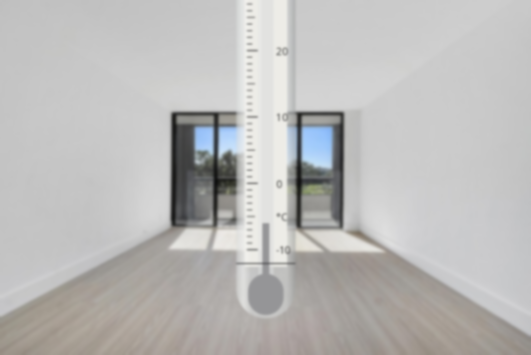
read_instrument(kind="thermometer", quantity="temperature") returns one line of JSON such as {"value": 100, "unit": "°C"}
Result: {"value": -6, "unit": "°C"}
